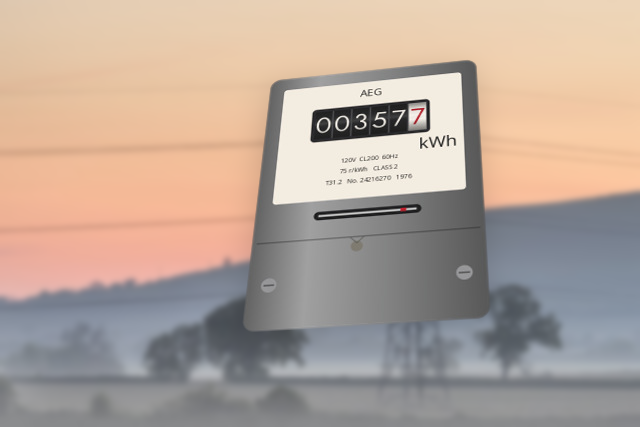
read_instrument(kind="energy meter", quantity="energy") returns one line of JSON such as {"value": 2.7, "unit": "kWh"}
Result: {"value": 357.7, "unit": "kWh"}
